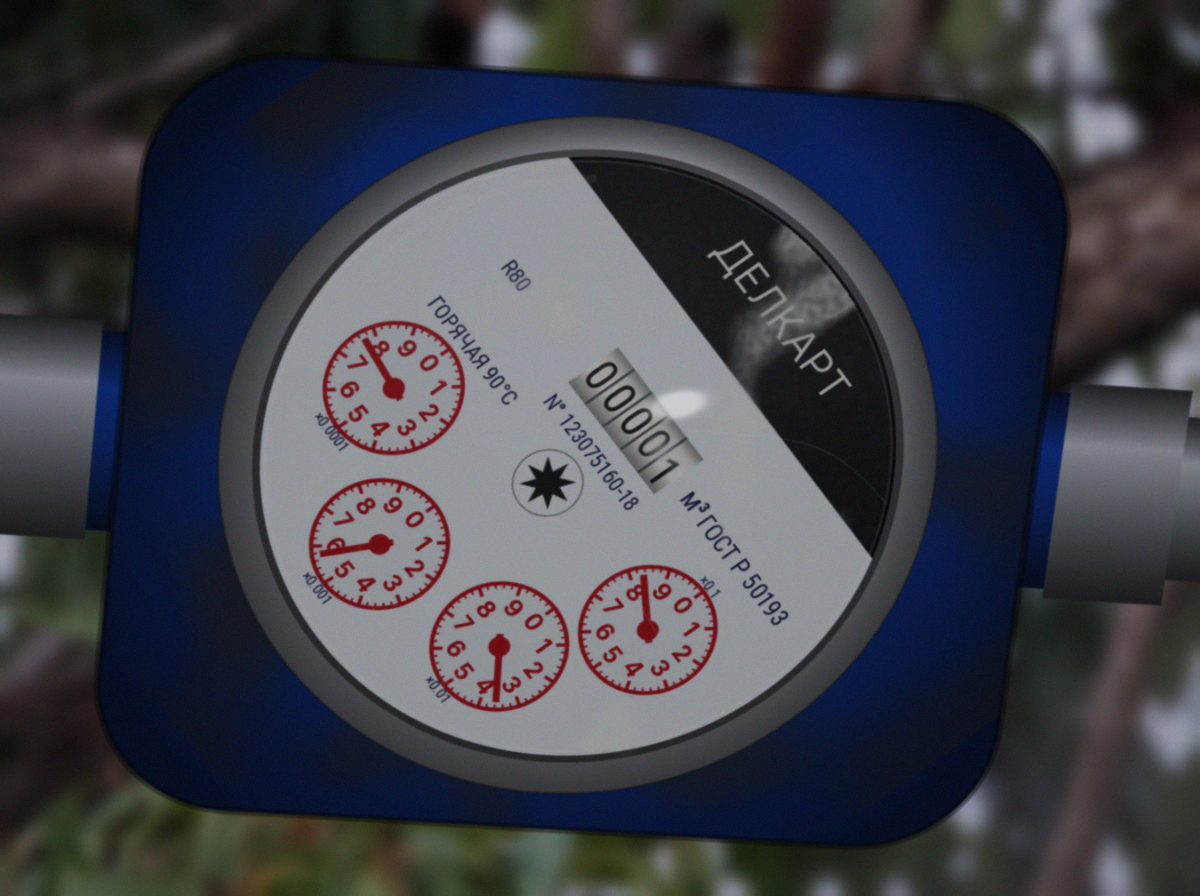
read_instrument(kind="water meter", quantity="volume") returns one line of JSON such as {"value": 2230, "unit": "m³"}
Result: {"value": 0.8357, "unit": "m³"}
